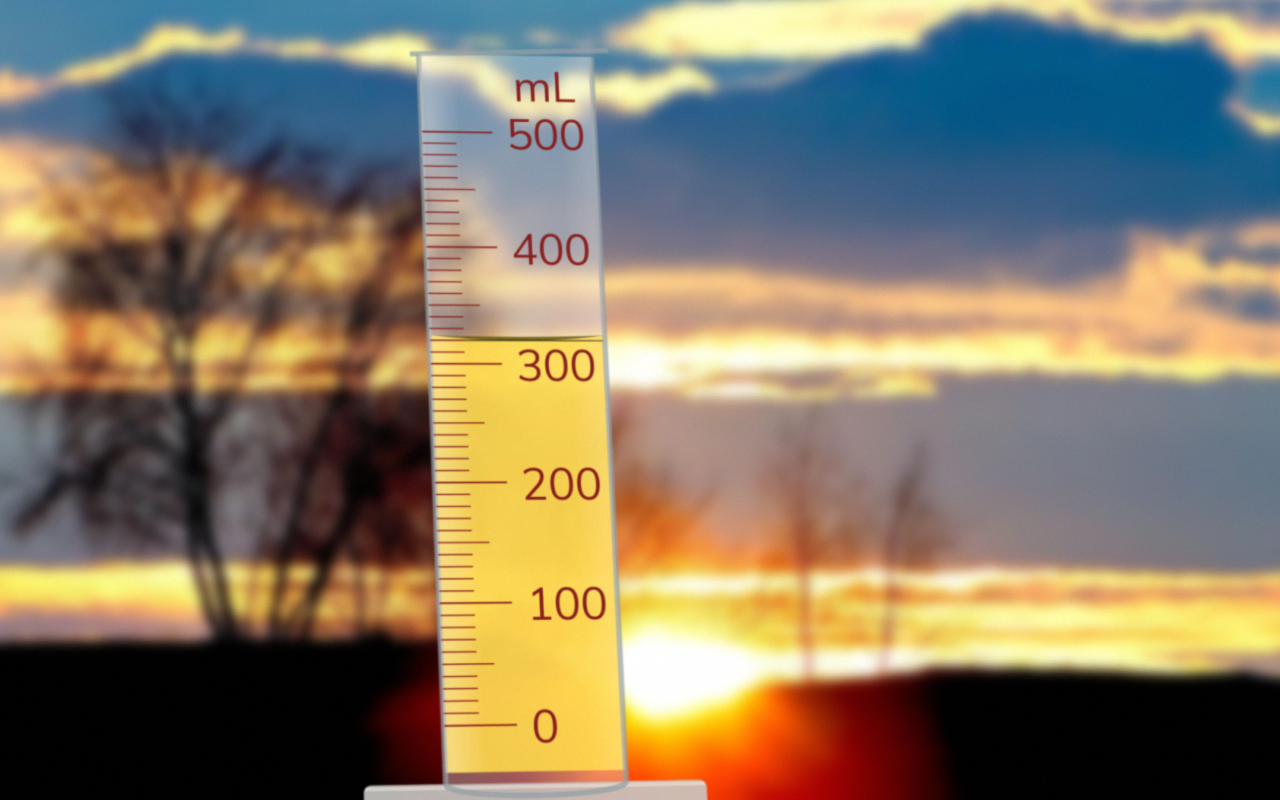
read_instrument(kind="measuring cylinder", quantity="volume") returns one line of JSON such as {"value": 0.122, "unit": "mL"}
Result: {"value": 320, "unit": "mL"}
